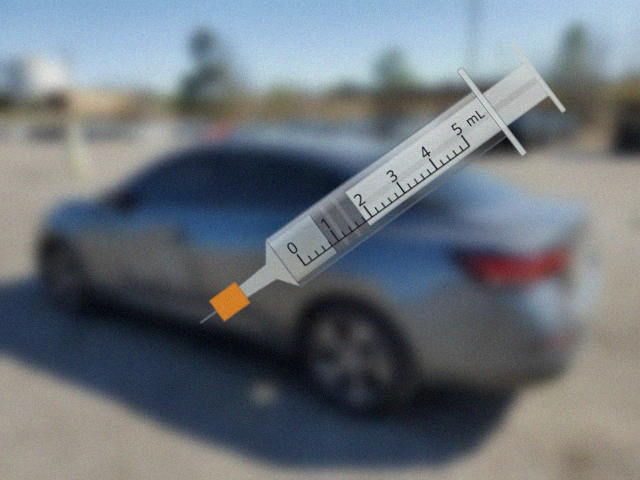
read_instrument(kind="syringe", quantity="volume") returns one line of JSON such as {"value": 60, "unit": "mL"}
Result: {"value": 0.8, "unit": "mL"}
